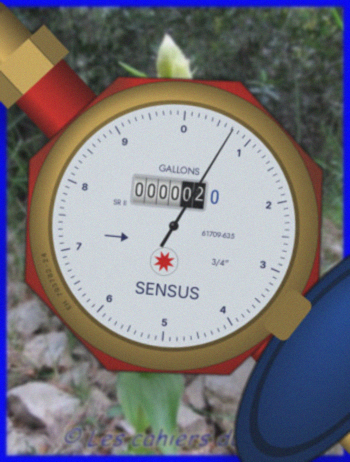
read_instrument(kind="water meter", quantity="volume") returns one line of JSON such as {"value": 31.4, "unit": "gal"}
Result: {"value": 20.7, "unit": "gal"}
